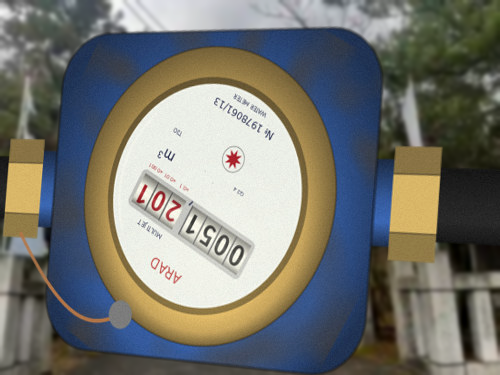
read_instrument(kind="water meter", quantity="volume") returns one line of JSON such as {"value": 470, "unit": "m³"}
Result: {"value": 51.201, "unit": "m³"}
